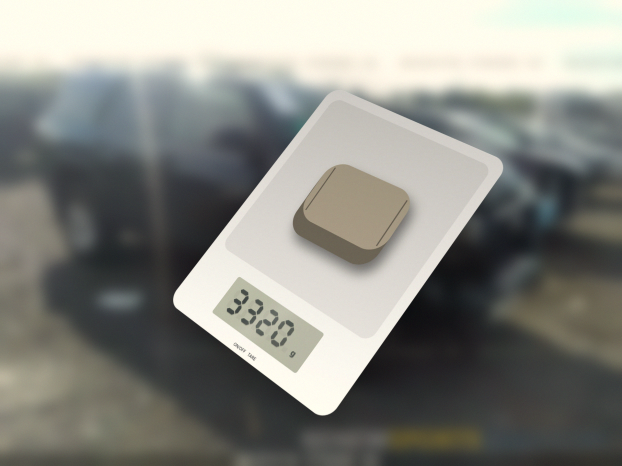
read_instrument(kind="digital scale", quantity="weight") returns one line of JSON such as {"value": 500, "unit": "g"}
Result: {"value": 3320, "unit": "g"}
